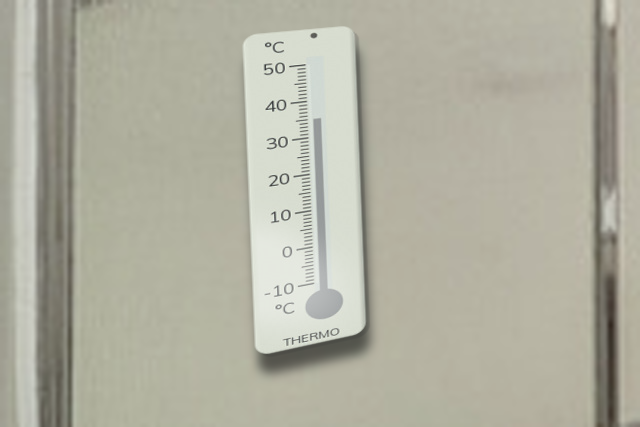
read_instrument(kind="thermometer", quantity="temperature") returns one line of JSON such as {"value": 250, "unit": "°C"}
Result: {"value": 35, "unit": "°C"}
